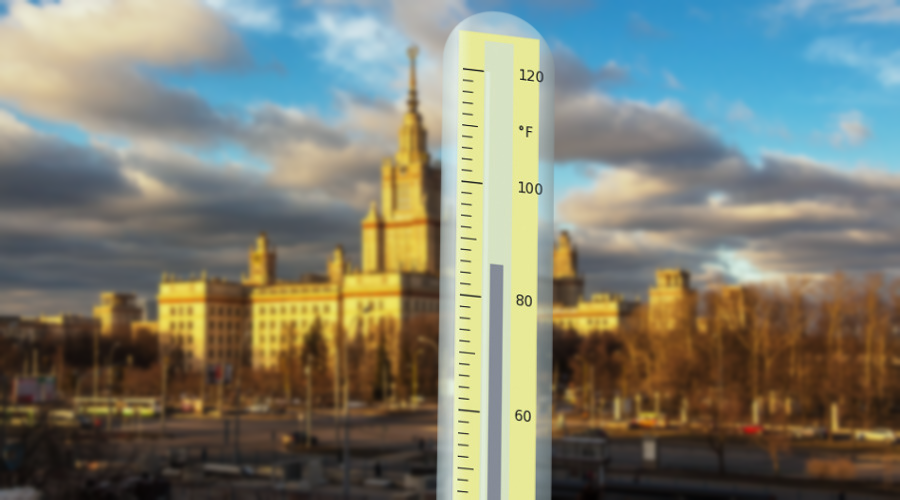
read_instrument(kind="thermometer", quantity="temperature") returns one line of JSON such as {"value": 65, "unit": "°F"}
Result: {"value": 86, "unit": "°F"}
